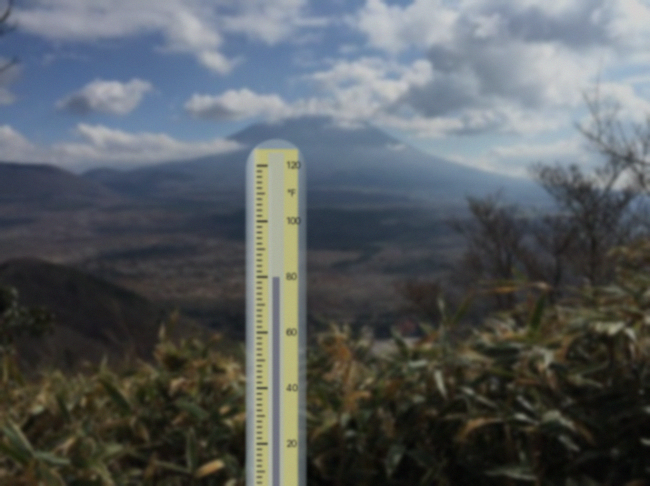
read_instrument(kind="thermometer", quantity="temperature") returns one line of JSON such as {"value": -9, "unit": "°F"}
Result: {"value": 80, "unit": "°F"}
